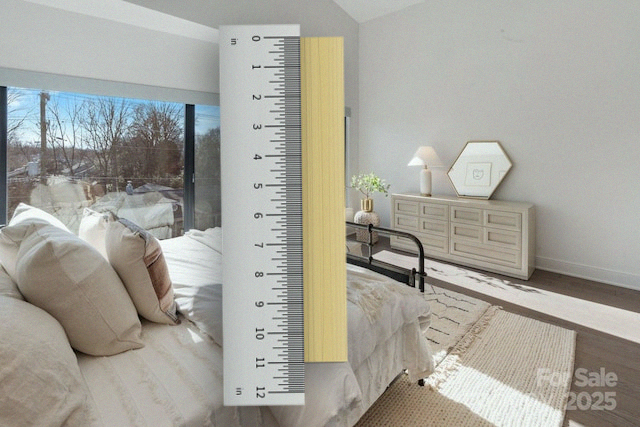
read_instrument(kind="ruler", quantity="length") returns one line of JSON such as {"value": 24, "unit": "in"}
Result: {"value": 11, "unit": "in"}
